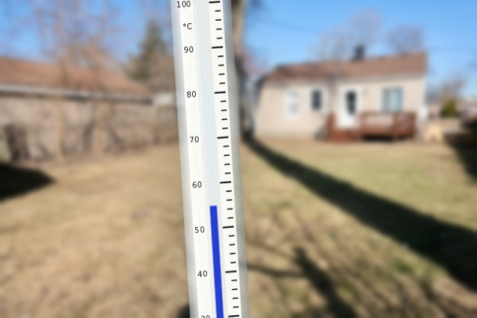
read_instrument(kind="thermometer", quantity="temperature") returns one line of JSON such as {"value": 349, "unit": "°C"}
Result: {"value": 55, "unit": "°C"}
